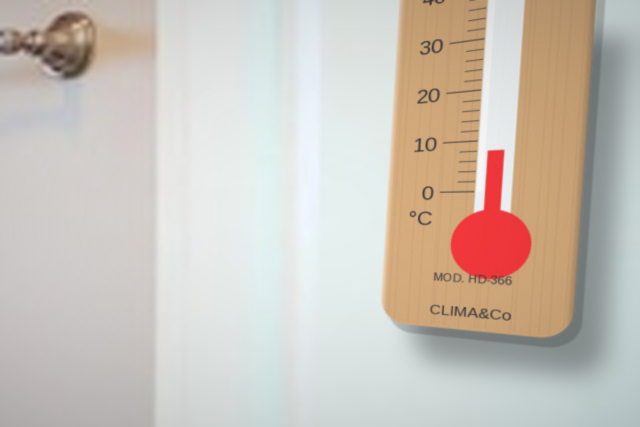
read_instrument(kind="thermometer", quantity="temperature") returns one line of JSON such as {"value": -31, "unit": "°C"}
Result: {"value": 8, "unit": "°C"}
